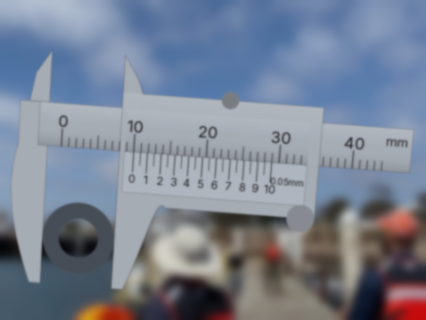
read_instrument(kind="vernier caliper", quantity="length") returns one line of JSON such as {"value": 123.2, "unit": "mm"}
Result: {"value": 10.0, "unit": "mm"}
